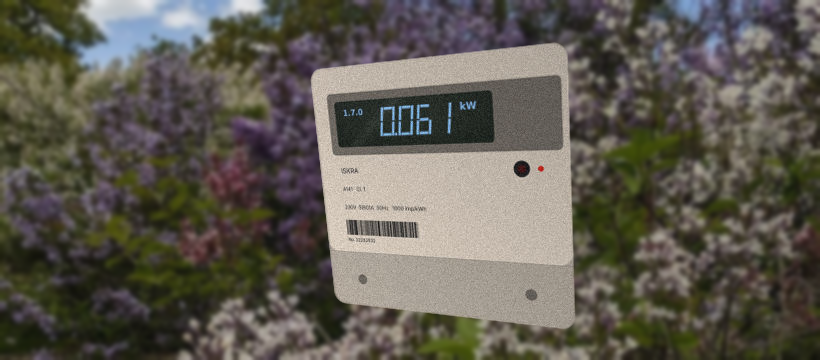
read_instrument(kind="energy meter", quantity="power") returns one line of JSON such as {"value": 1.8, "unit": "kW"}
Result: {"value": 0.061, "unit": "kW"}
